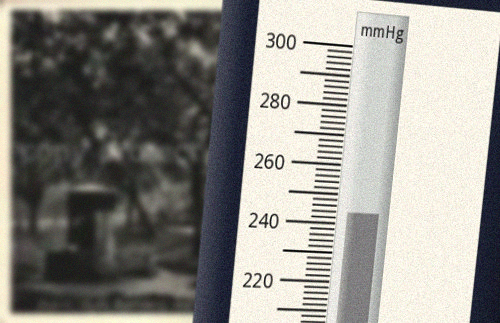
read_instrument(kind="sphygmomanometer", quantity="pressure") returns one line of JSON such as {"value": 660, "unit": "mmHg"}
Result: {"value": 244, "unit": "mmHg"}
